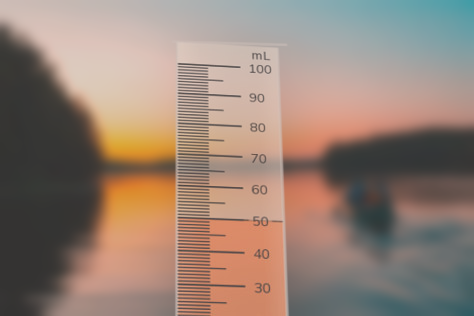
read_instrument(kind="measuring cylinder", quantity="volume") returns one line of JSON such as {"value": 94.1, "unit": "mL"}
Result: {"value": 50, "unit": "mL"}
